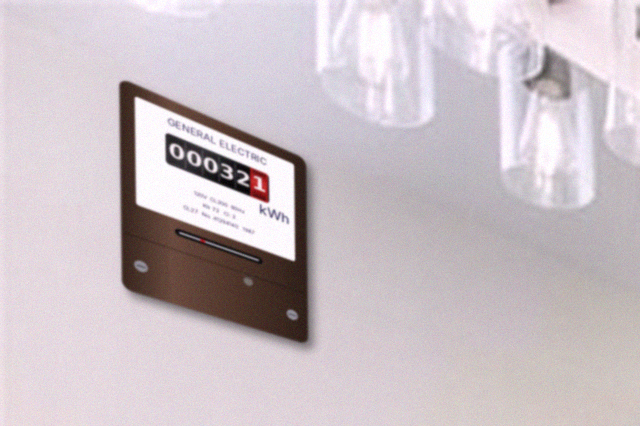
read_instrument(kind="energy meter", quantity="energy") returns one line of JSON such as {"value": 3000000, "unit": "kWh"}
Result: {"value": 32.1, "unit": "kWh"}
